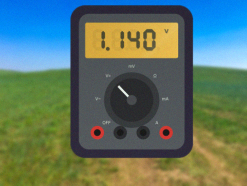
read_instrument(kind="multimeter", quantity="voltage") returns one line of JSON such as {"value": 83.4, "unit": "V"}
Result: {"value": 1.140, "unit": "V"}
